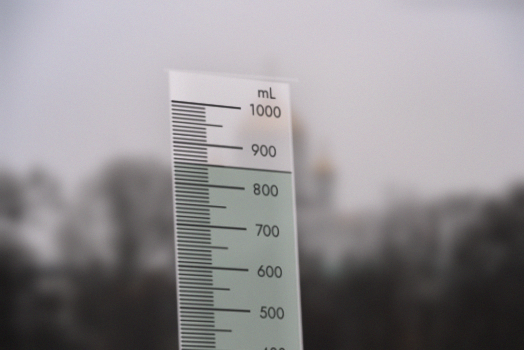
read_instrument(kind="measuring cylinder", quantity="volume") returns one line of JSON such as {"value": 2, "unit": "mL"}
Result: {"value": 850, "unit": "mL"}
